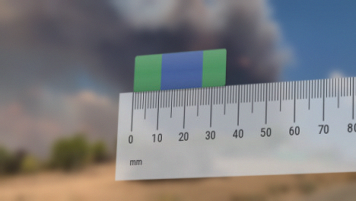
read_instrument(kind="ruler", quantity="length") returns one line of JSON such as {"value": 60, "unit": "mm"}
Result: {"value": 35, "unit": "mm"}
